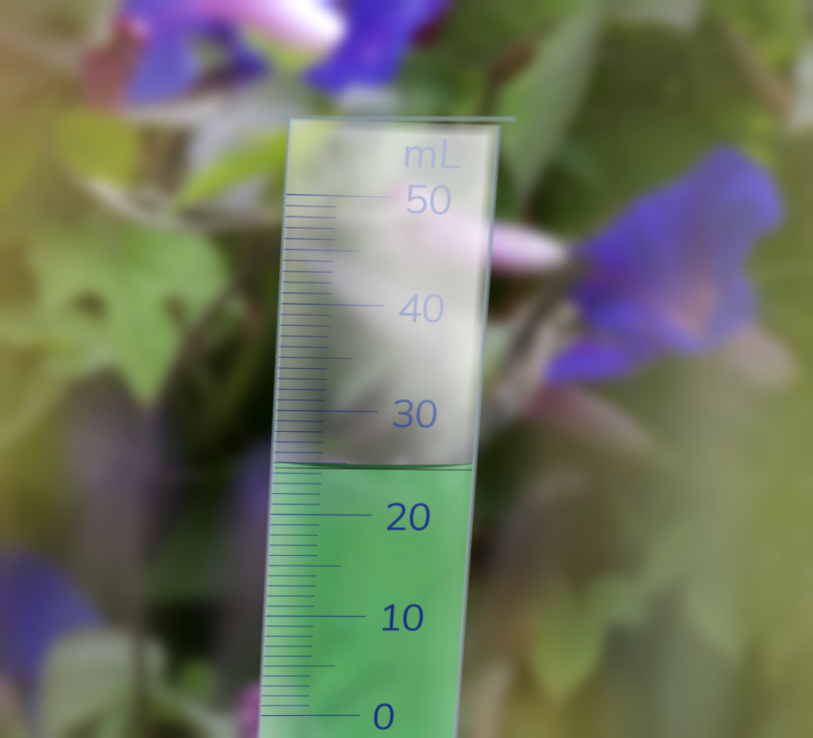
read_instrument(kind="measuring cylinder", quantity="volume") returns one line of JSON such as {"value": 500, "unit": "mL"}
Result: {"value": 24.5, "unit": "mL"}
